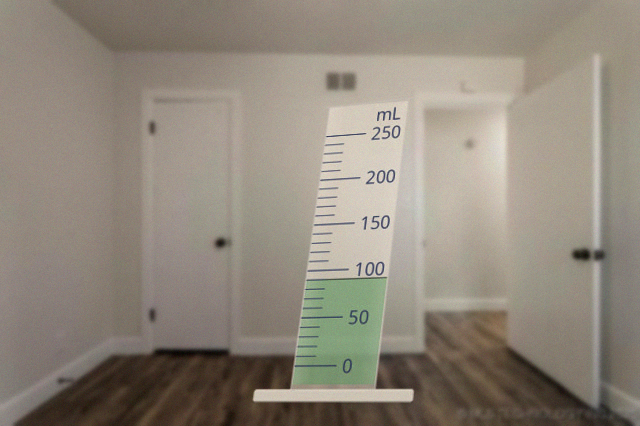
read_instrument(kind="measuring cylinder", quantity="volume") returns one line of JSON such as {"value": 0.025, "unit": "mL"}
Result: {"value": 90, "unit": "mL"}
